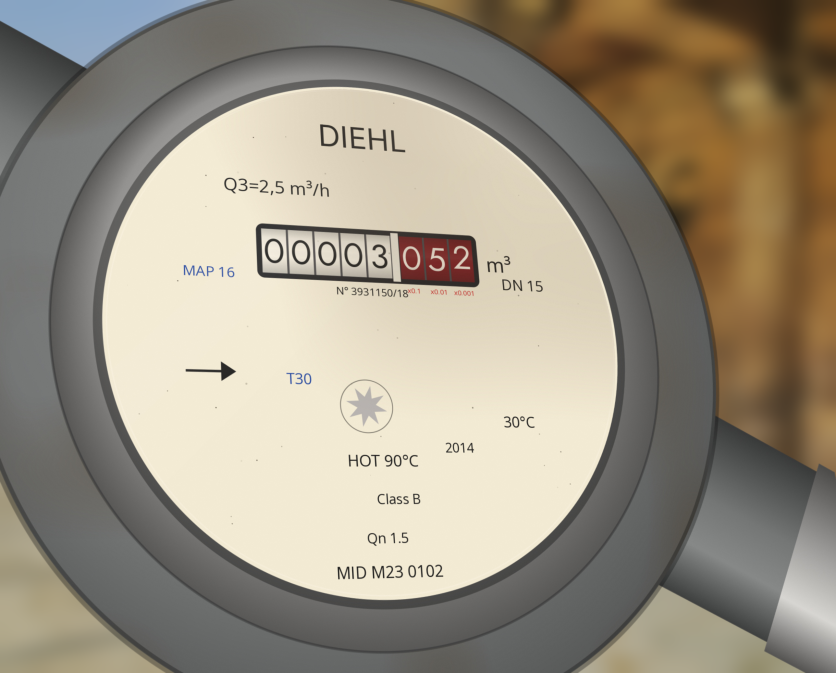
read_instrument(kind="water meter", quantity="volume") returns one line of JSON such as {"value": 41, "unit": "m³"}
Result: {"value": 3.052, "unit": "m³"}
